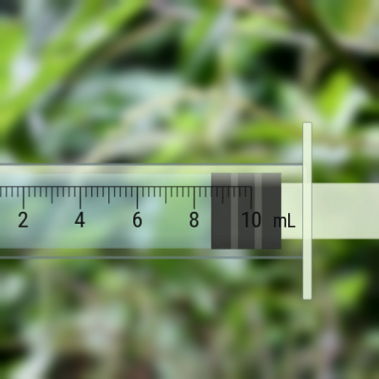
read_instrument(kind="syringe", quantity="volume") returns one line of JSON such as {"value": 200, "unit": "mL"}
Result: {"value": 8.6, "unit": "mL"}
